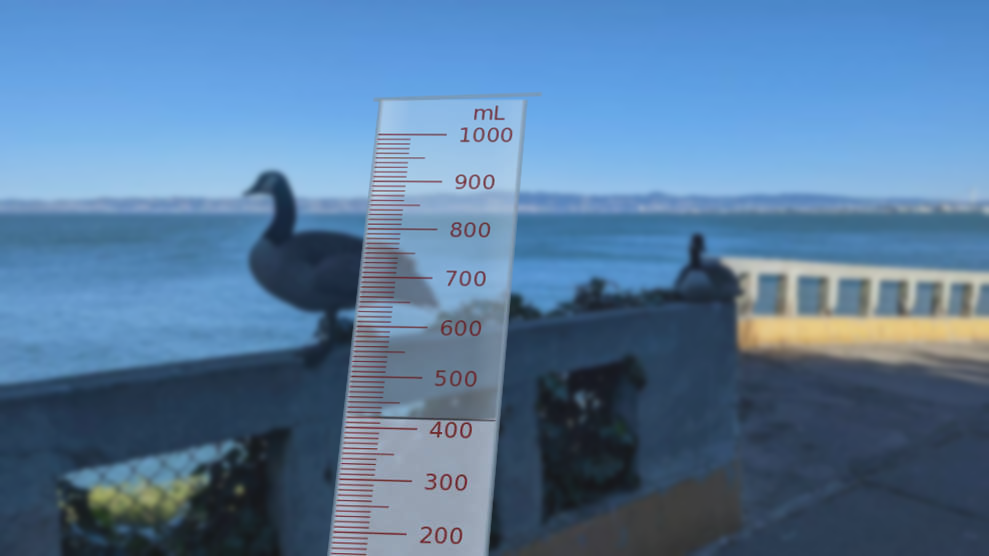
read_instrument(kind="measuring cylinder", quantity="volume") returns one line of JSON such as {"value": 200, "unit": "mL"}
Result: {"value": 420, "unit": "mL"}
